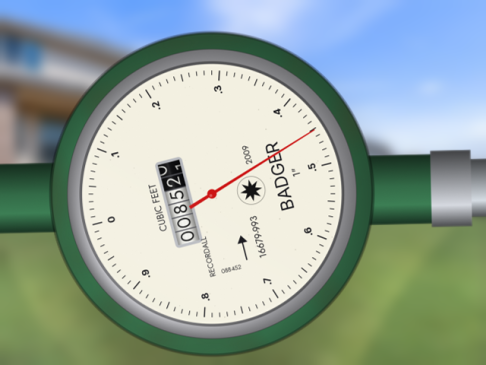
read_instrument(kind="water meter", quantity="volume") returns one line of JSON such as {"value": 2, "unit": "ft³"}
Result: {"value": 8520.45, "unit": "ft³"}
